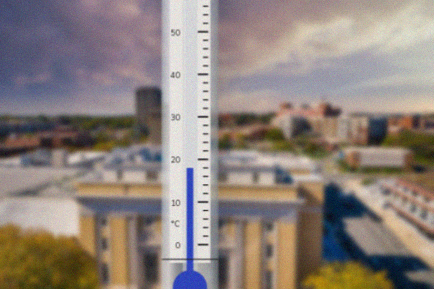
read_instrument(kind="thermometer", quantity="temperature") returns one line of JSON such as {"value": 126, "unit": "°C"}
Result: {"value": 18, "unit": "°C"}
